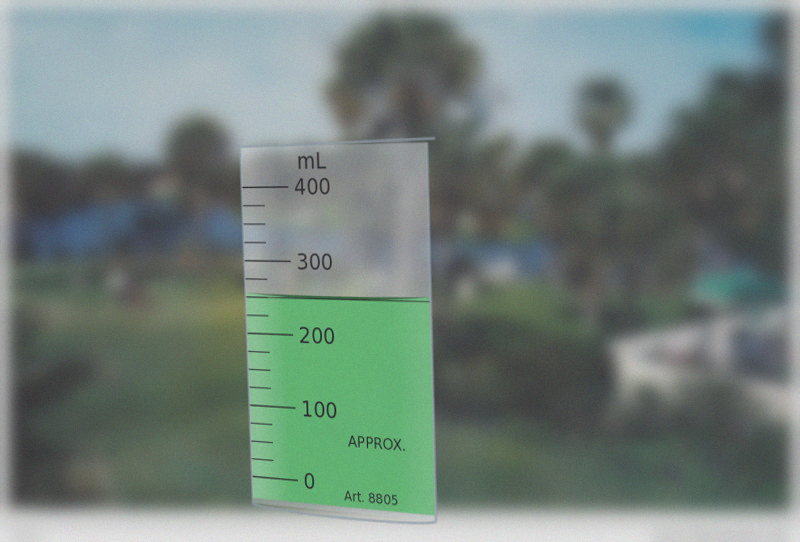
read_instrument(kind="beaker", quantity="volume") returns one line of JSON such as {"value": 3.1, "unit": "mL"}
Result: {"value": 250, "unit": "mL"}
